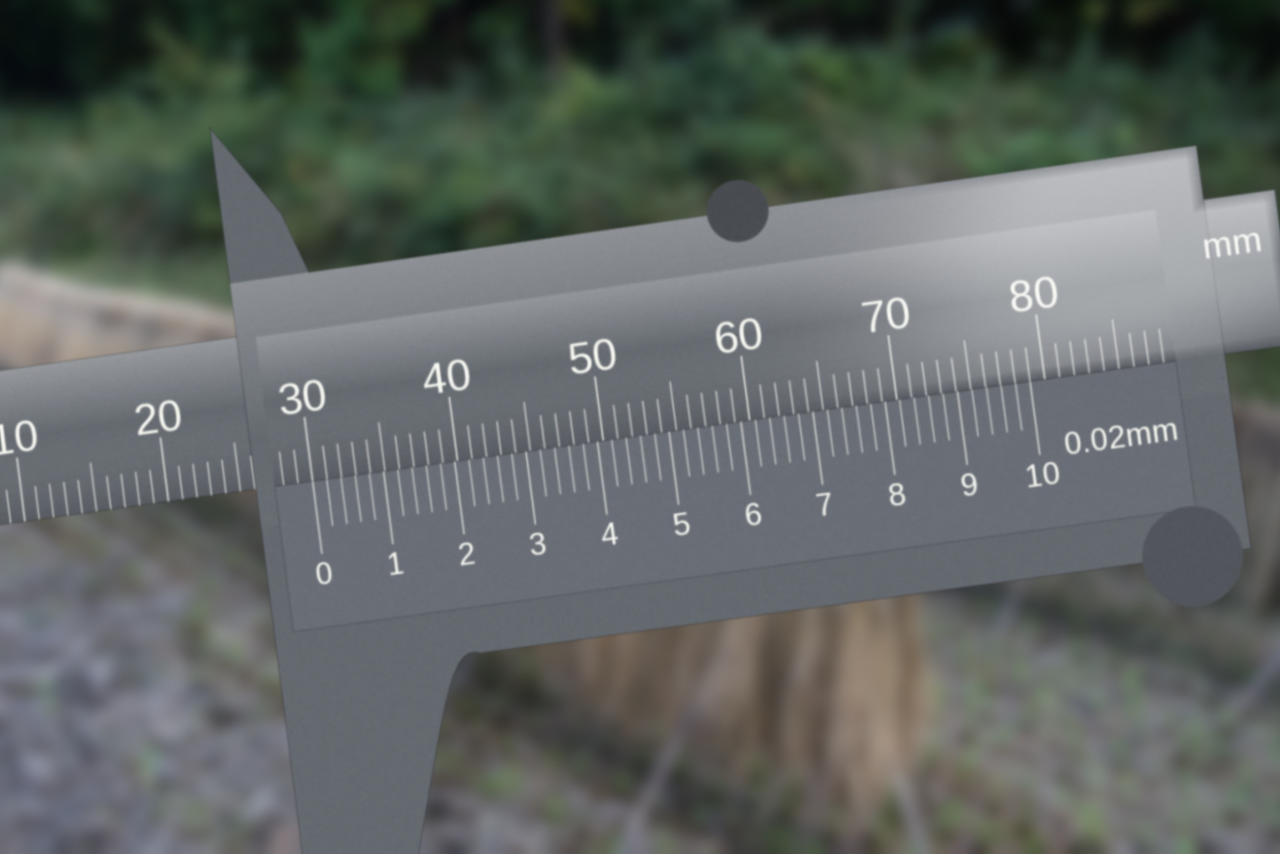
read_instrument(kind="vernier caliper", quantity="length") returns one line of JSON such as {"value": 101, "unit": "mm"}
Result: {"value": 30.0, "unit": "mm"}
